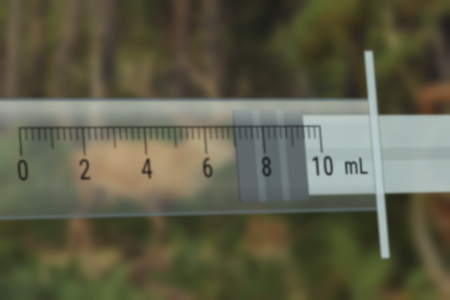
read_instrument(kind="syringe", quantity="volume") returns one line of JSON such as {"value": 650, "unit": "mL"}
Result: {"value": 7, "unit": "mL"}
